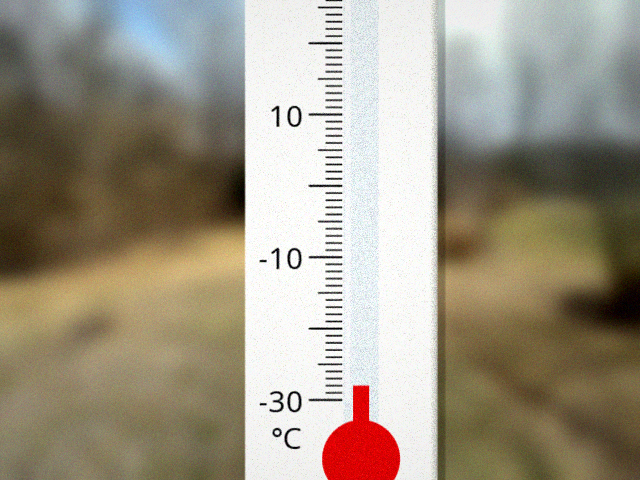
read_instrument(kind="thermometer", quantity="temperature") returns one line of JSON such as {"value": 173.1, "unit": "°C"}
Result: {"value": -28, "unit": "°C"}
